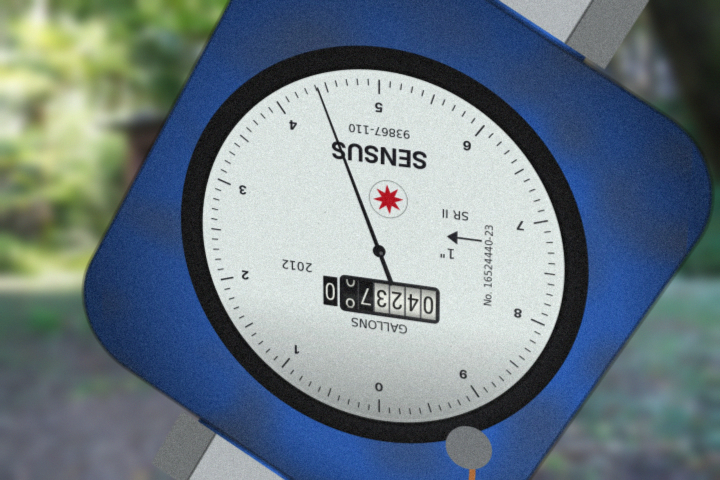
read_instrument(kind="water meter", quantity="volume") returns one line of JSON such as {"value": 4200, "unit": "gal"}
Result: {"value": 423784.4, "unit": "gal"}
